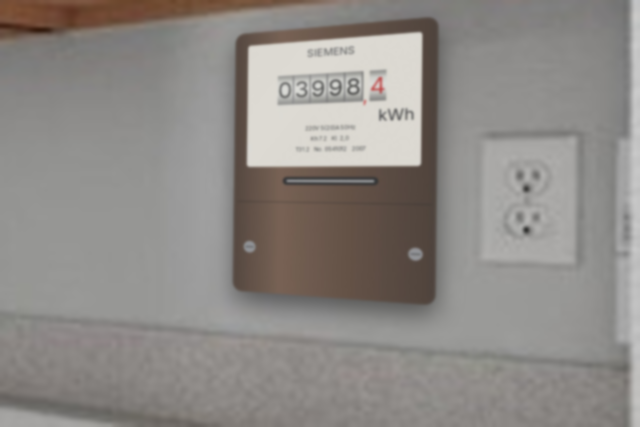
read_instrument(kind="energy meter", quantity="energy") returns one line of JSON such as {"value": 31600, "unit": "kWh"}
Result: {"value": 3998.4, "unit": "kWh"}
